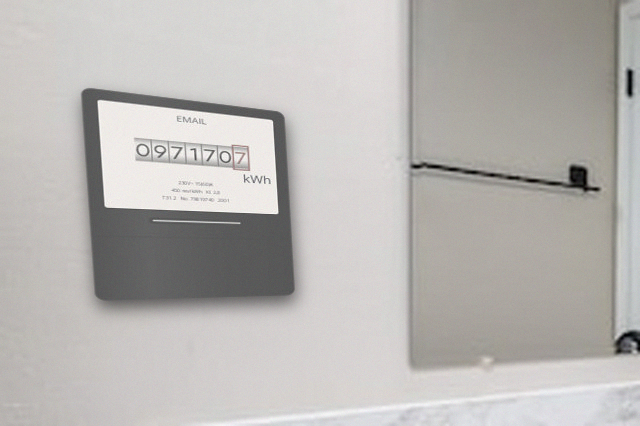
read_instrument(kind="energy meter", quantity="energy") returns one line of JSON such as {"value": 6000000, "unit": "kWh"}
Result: {"value": 97170.7, "unit": "kWh"}
